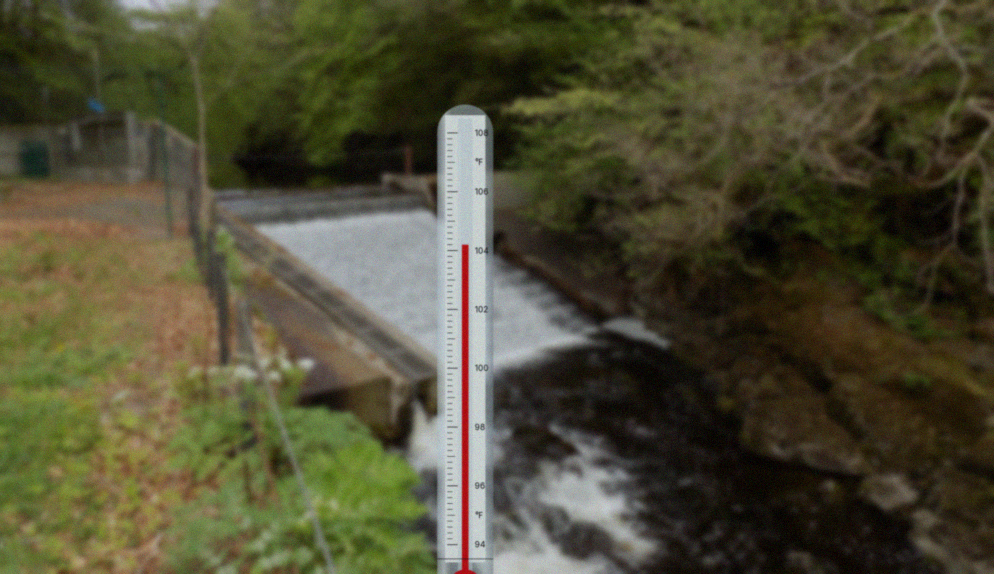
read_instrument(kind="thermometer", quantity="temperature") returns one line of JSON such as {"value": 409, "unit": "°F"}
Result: {"value": 104.2, "unit": "°F"}
